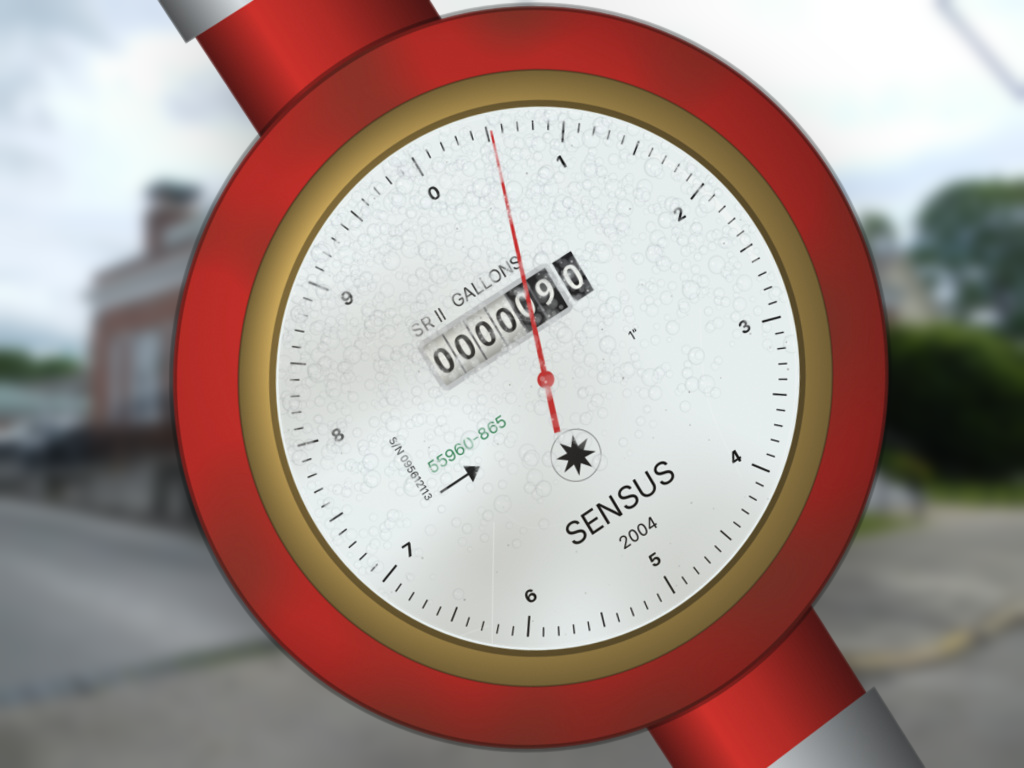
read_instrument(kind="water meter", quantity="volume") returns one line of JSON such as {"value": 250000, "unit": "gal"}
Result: {"value": 90.5, "unit": "gal"}
